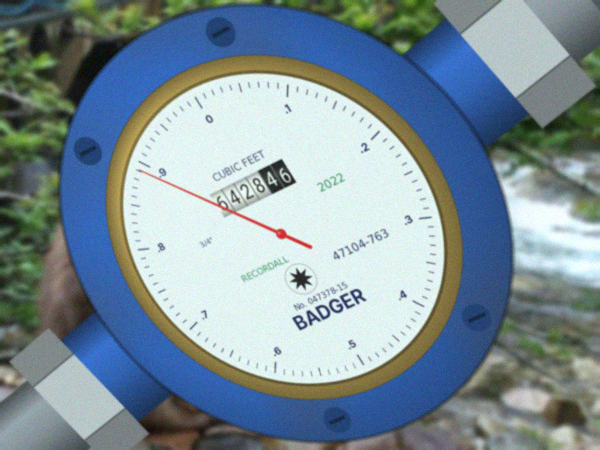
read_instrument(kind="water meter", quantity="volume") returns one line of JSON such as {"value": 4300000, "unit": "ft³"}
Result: {"value": 642845.89, "unit": "ft³"}
